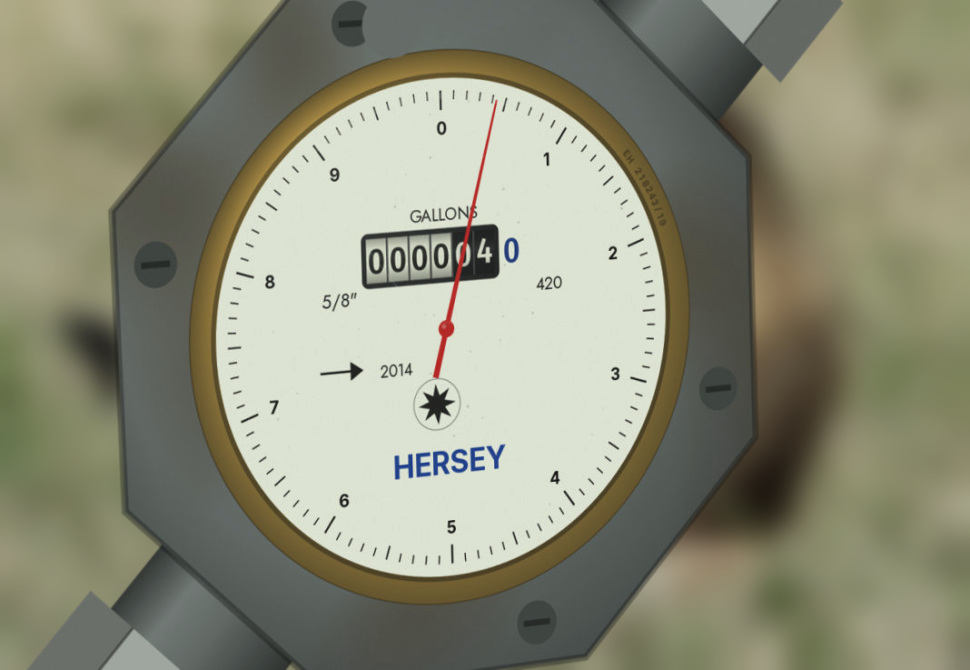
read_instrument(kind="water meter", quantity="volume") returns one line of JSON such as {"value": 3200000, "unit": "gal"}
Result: {"value": 40.4, "unit": "gal"}
